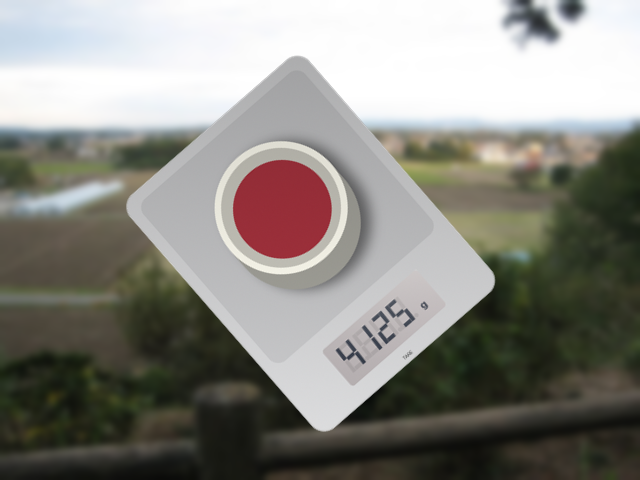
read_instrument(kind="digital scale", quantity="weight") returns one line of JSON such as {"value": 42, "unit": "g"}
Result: {"value": 4125, "unit": "g"}
